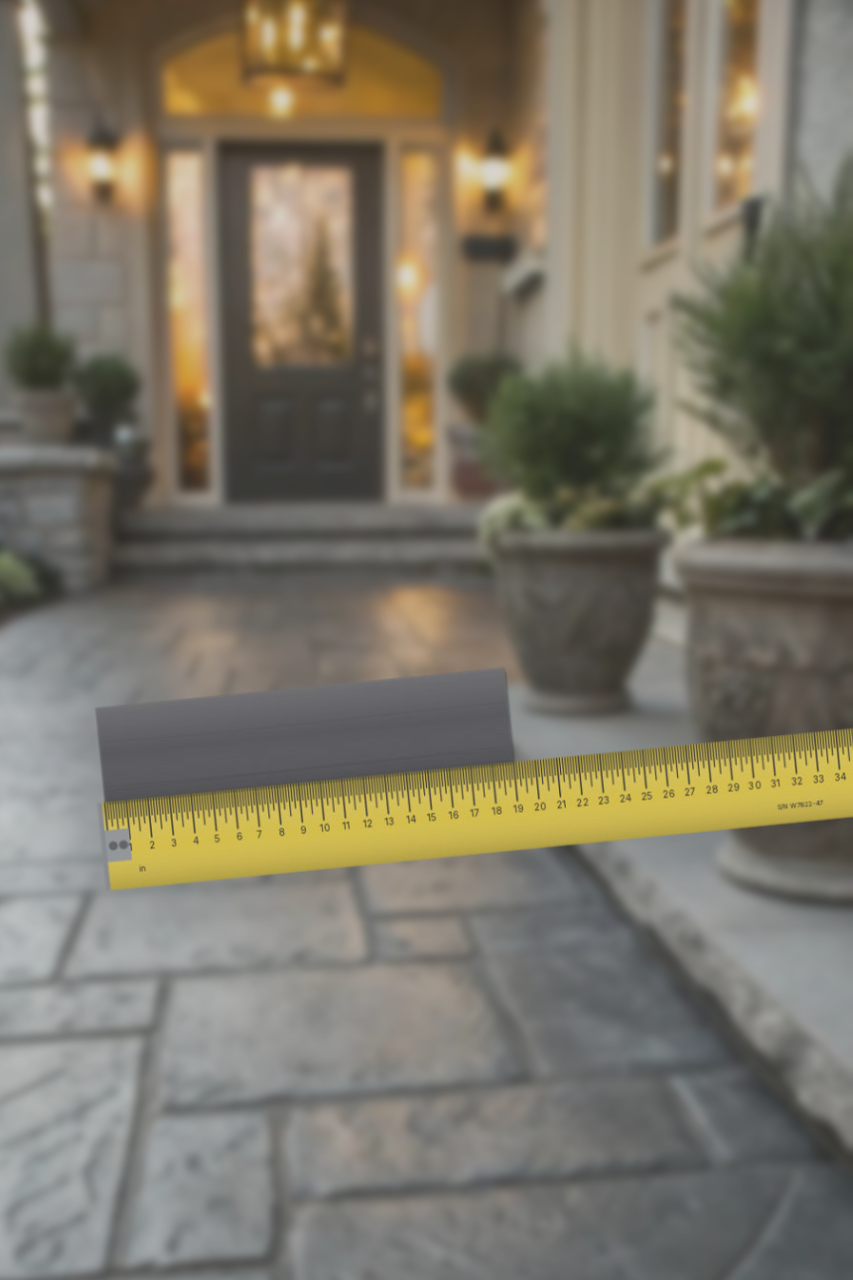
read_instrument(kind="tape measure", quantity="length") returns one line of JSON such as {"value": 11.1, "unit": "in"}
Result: {"value": 19, "unit": "in"}
